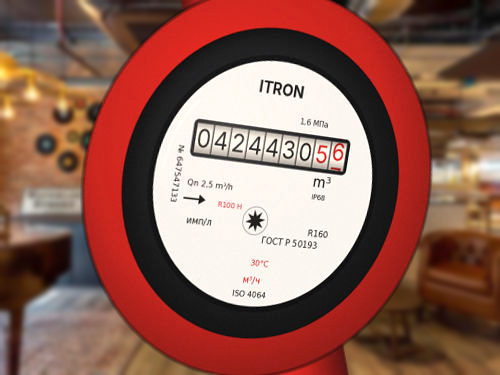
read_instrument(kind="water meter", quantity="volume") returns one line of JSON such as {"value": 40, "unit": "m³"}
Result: {"value": 424430.56, "unit": "m³"}
